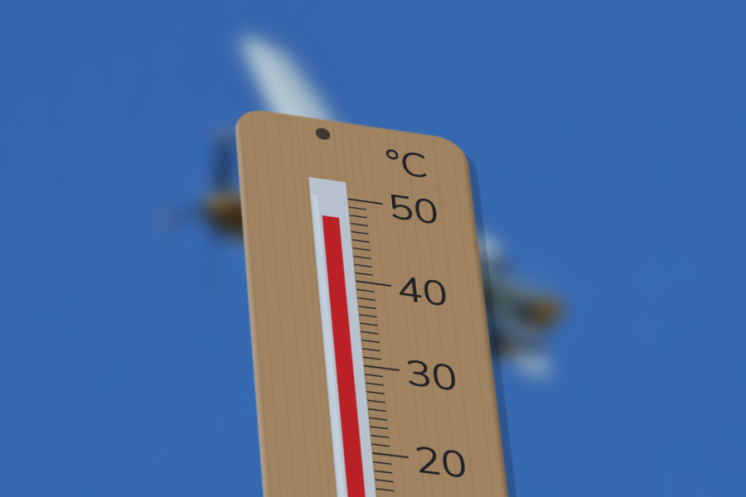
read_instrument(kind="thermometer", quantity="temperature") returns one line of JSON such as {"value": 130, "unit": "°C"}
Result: {"value": 47.5, "unit": "°C"}
